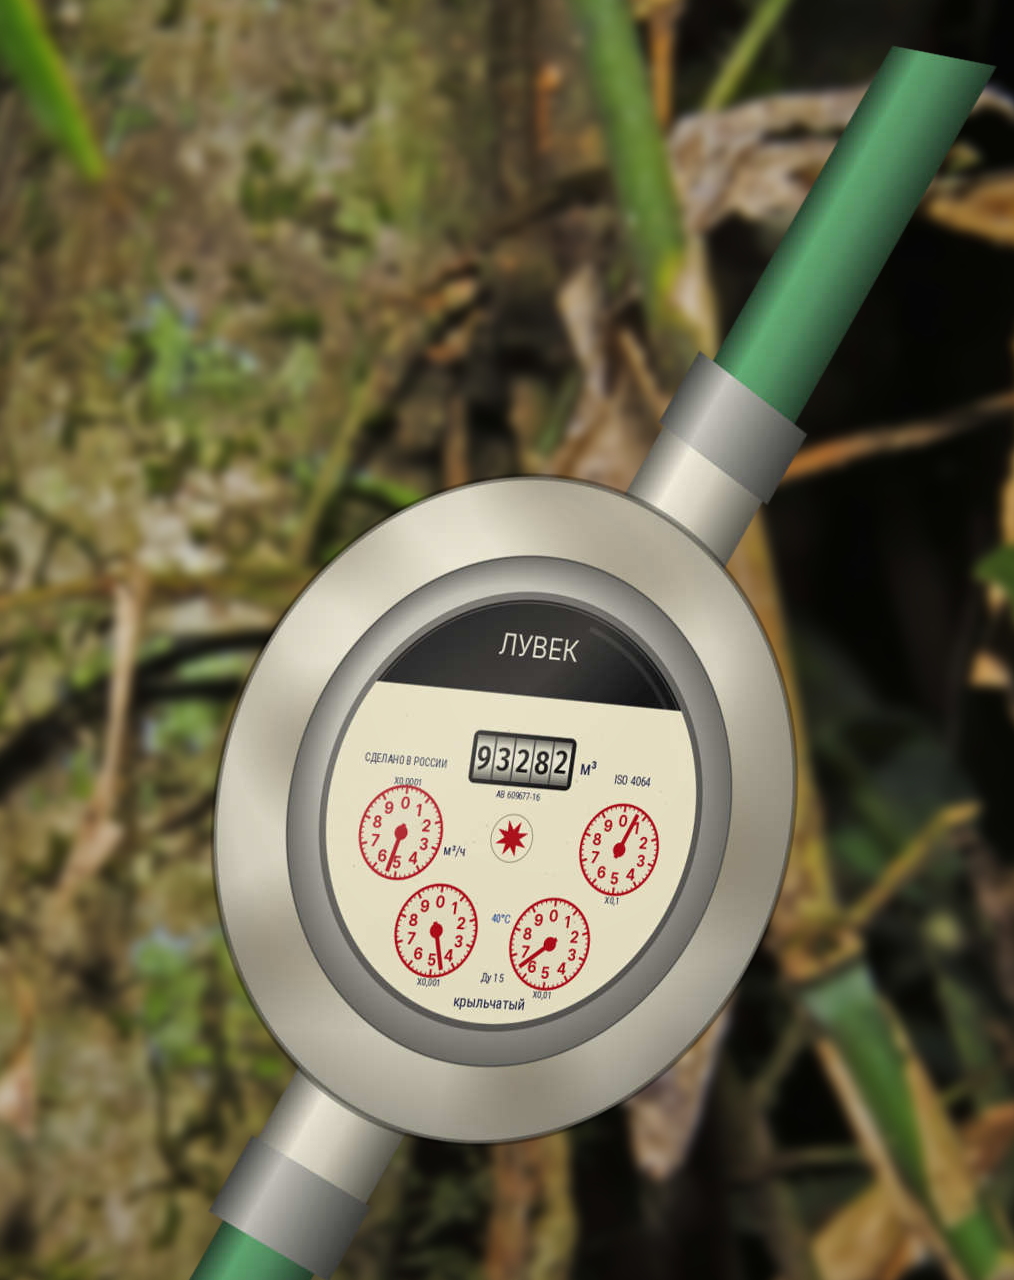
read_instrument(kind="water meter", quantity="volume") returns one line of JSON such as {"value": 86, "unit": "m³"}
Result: {"value": 93282.0645, "unit": "m³"}
